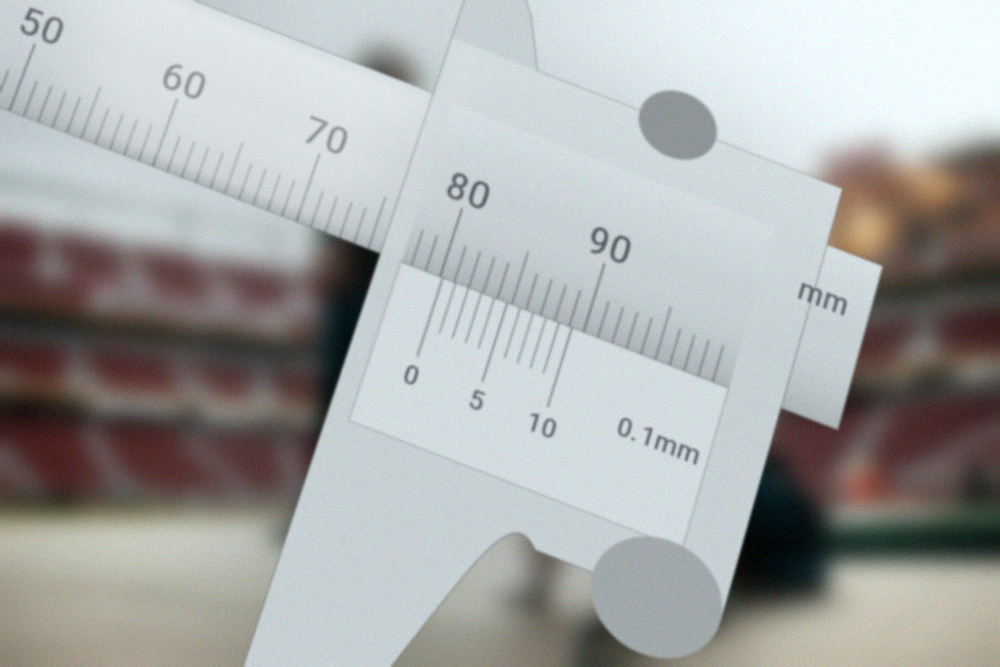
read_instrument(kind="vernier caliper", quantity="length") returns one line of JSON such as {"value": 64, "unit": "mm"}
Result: {"value": 80.2, "unit": "mm"}
